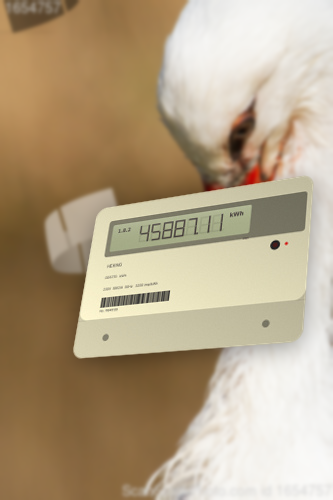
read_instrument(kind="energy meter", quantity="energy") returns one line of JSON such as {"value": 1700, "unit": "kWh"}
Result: {"value": 45887.11, "unit": "kWh"}
